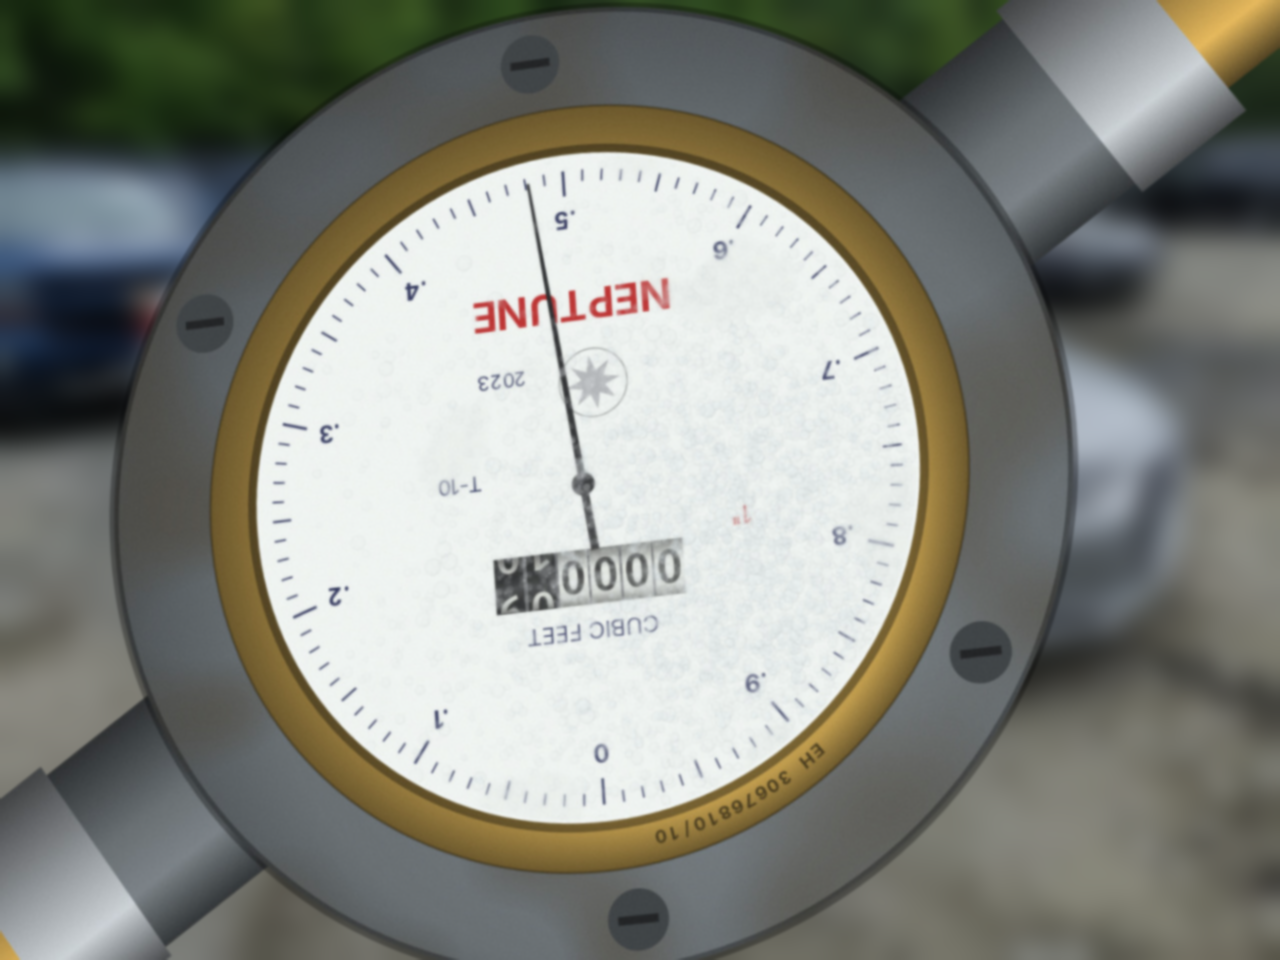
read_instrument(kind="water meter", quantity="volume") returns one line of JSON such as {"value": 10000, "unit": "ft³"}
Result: {"value": 9.48, "unit": "ft³"}
